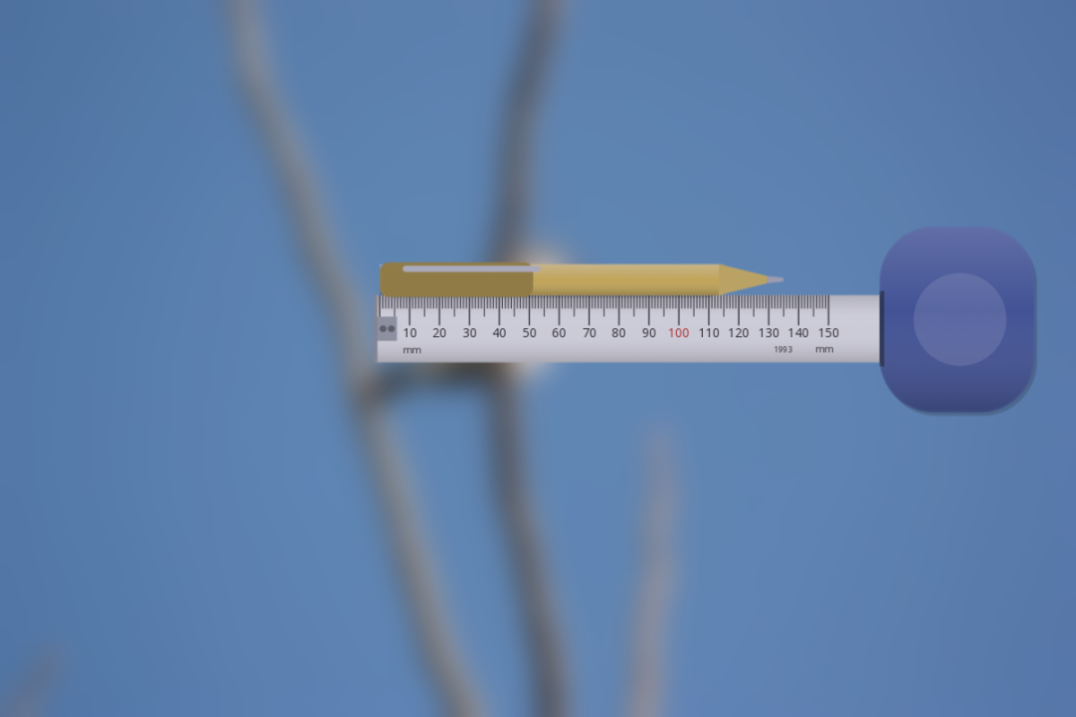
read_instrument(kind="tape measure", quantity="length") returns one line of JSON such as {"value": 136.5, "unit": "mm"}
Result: {"value": 135, "unit": "mm"}
